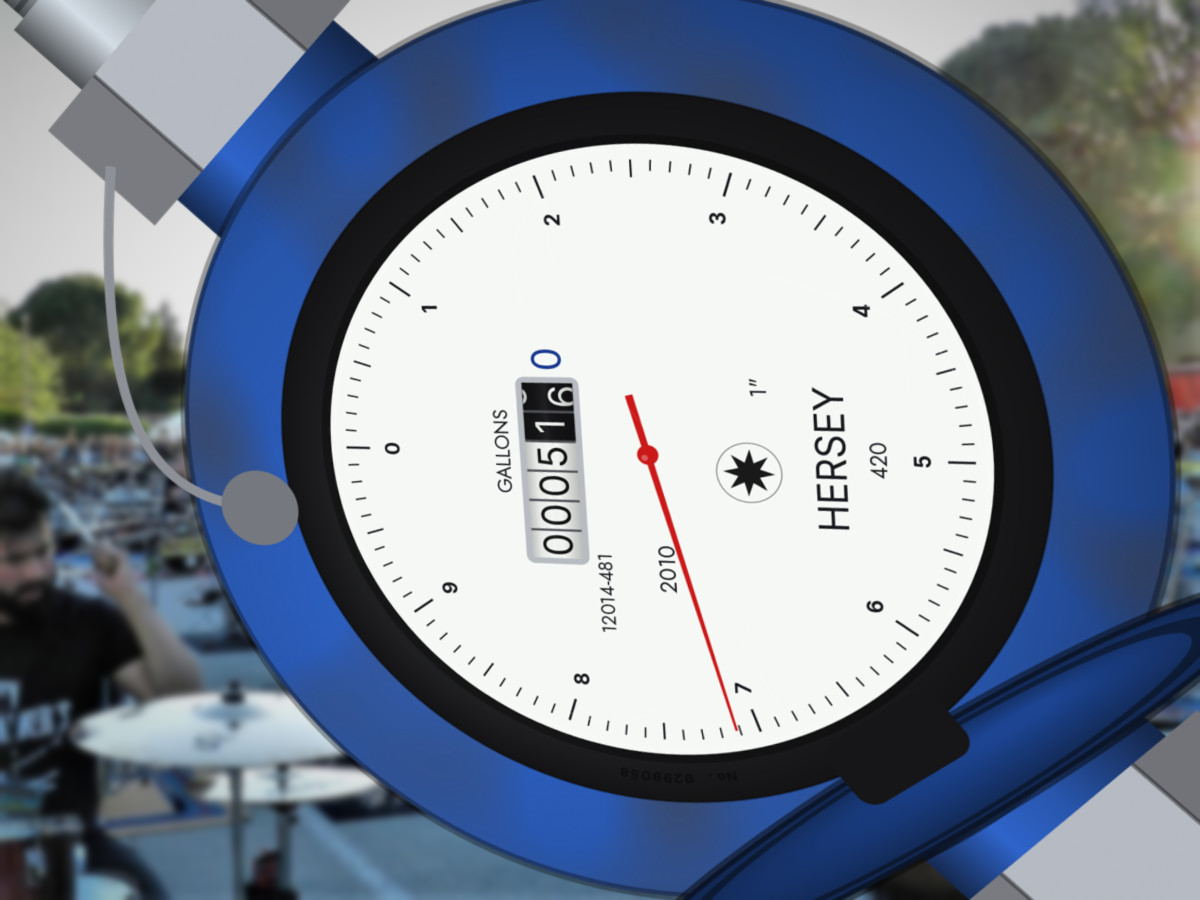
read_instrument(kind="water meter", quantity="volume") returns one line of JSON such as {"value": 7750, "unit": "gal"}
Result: {"value": 5157.1, "unit": "gal"}
